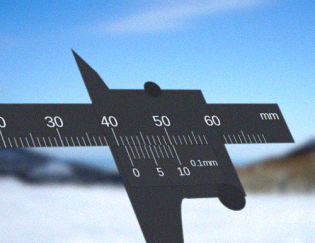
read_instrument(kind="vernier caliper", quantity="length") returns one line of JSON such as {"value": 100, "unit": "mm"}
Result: {"value": 41.2, "unit": "mm"}
